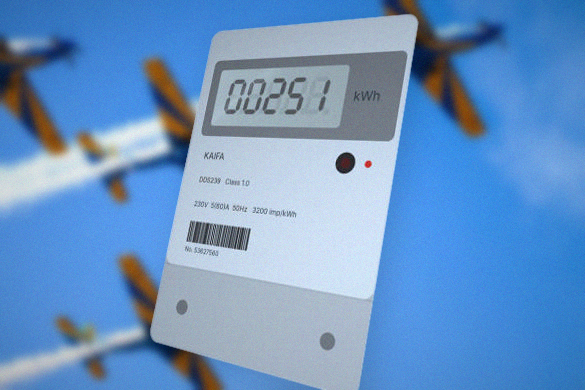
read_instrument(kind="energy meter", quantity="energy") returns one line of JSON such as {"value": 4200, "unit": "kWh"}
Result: {"value": 251, "unit": "kWh"}
